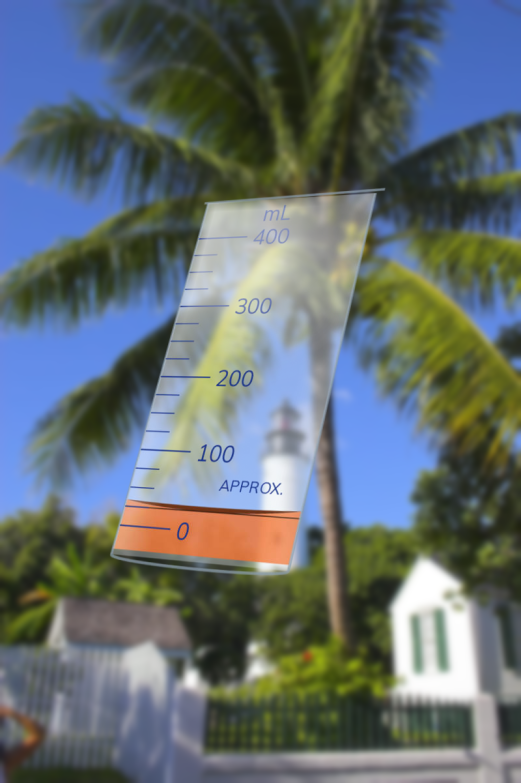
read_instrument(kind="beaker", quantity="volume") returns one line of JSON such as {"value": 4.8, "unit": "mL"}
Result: {"value": 25, "unit": "mL"}
